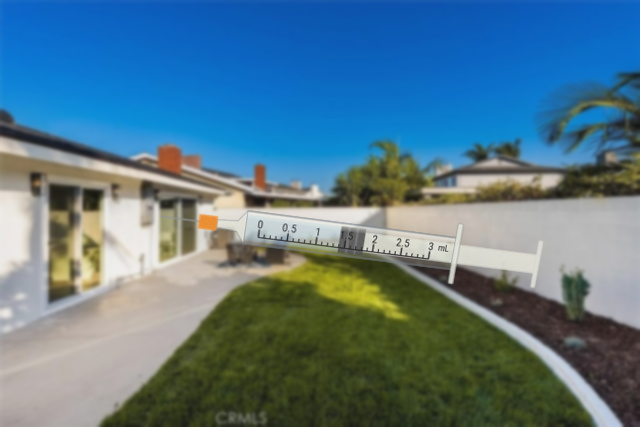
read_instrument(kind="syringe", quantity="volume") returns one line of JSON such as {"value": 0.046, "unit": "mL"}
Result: {"value": 1.4, "unit": "mL"}
